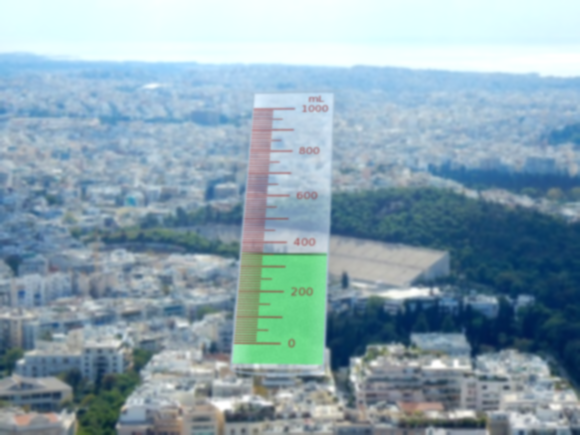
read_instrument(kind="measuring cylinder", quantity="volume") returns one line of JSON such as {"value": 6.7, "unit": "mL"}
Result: {"value": 350, "unit": "mL"}
